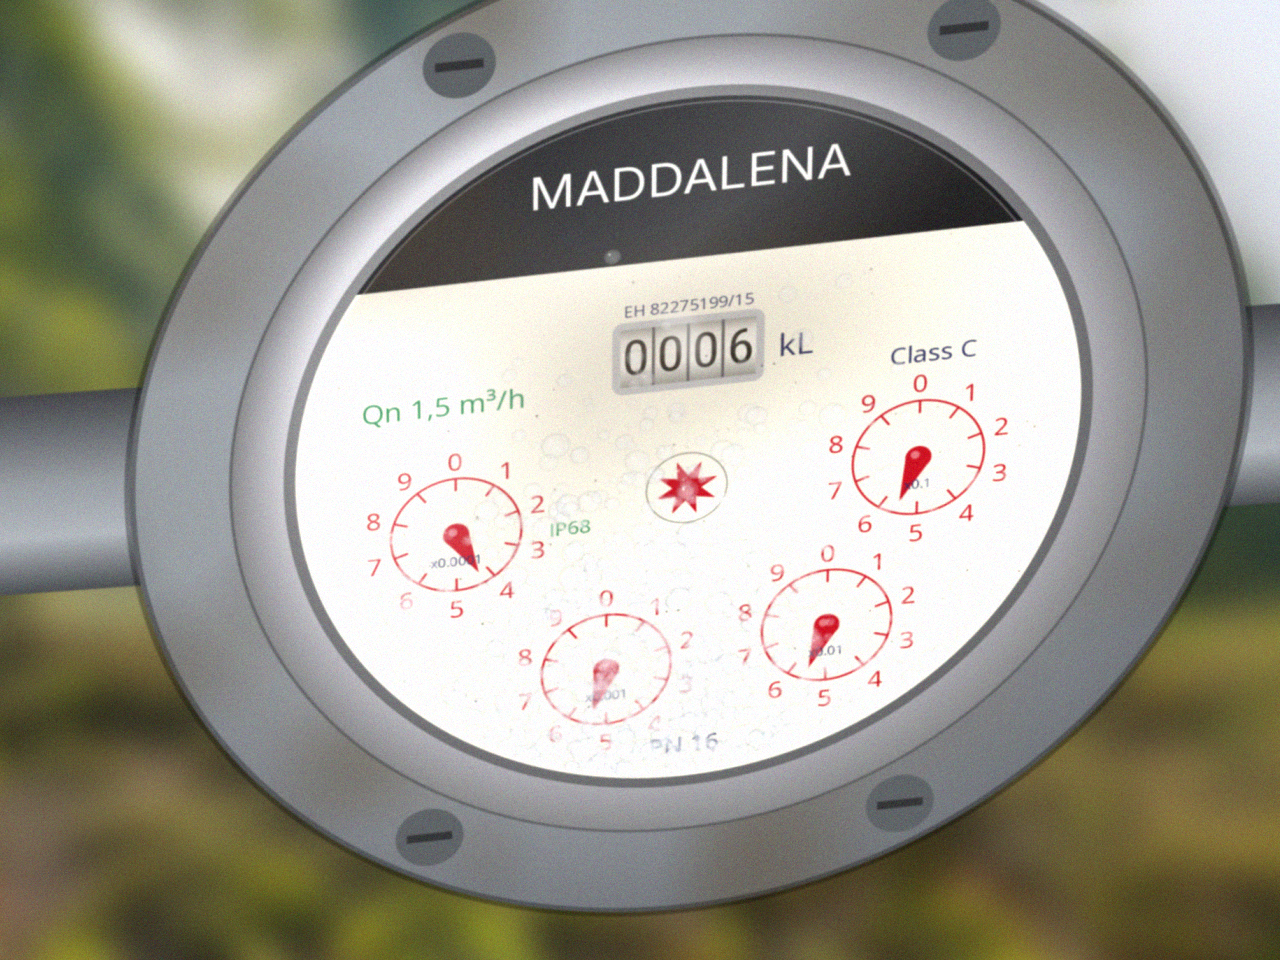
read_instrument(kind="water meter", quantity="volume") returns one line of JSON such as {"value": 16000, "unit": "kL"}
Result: {"value": 6.5554, "unit": "kL"}
